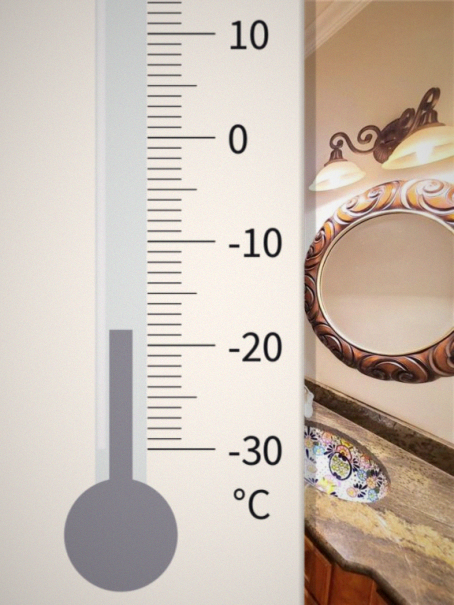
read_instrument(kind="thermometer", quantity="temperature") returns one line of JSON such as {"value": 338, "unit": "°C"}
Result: {"value": -18.5, "unit": "°C"}
